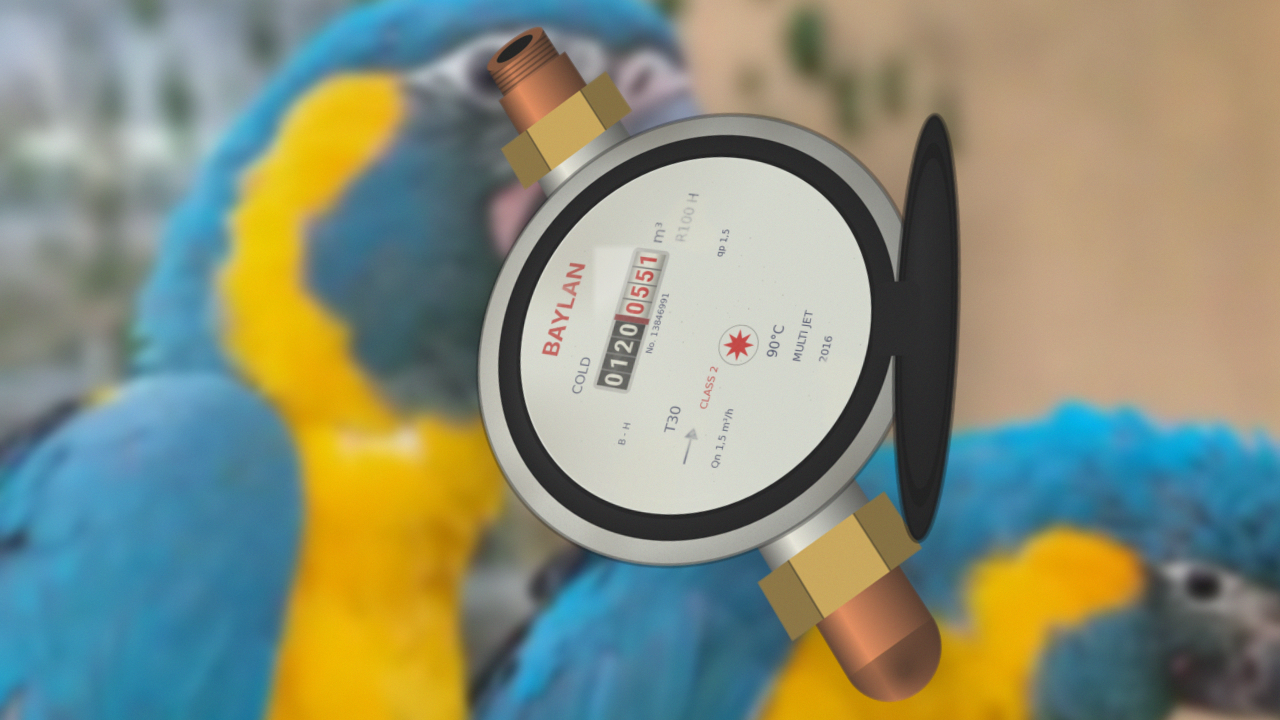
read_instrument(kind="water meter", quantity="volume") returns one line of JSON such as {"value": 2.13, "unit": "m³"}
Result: {"value": 120.0551, "unit": "m³"}
